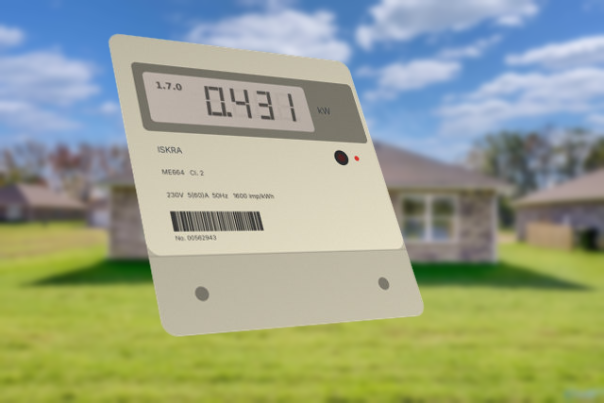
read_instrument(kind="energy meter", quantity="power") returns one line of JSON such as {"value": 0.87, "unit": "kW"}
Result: {"value": 0.431, "unit": "kW"}
